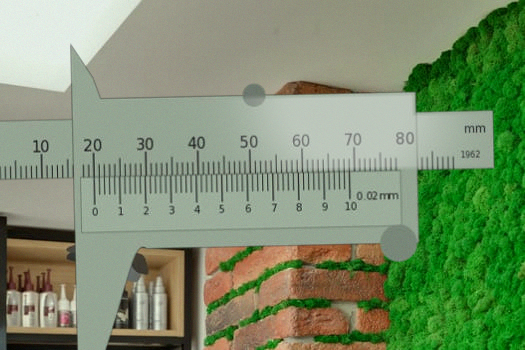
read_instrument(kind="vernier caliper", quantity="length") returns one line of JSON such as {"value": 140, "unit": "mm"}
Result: {"value": 20.0, "unit": "mm"}
